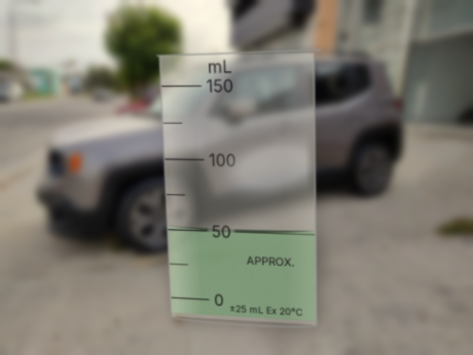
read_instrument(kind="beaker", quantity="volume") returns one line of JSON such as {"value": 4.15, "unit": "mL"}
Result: {"value": 50, "unit": "mL"}
